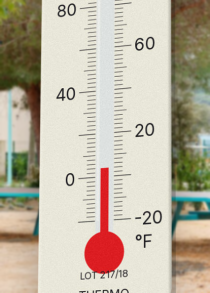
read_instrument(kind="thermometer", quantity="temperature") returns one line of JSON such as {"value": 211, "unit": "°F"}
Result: {"value": 4, "unit": "°F"}
